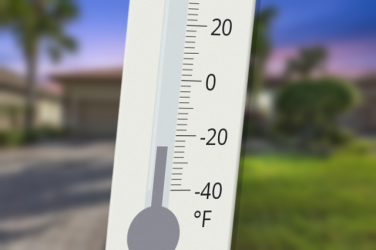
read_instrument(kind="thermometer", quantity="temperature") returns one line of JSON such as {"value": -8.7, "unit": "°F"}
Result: {"value": -24, "unit": "°F"}
